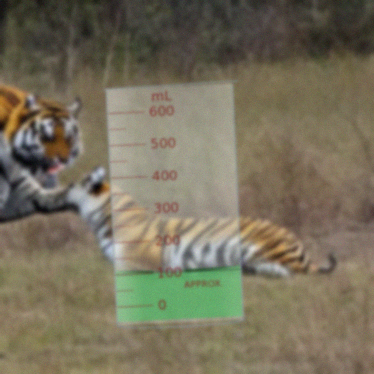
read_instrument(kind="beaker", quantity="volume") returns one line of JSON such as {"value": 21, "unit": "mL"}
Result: {"value": 100, "unit": "mL"}
